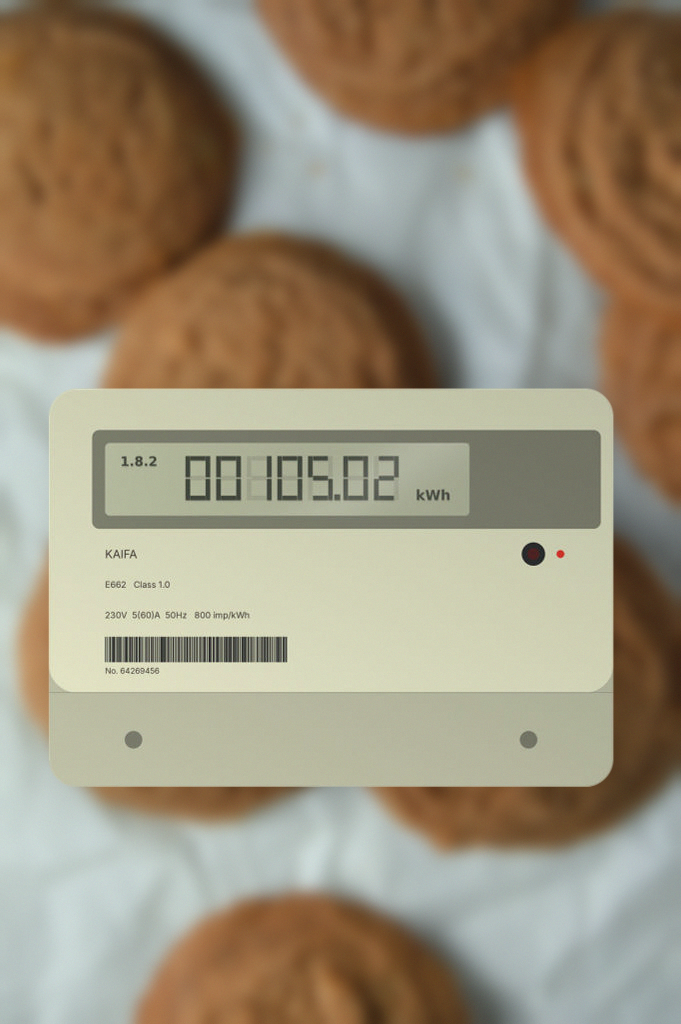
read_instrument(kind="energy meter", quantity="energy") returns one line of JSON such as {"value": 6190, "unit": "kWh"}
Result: {"value": 105.02, "unit": "kWh"}
